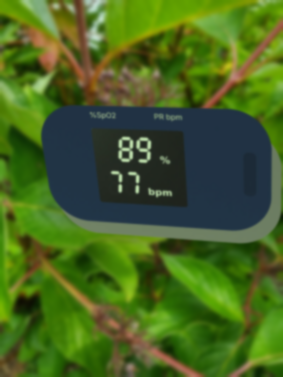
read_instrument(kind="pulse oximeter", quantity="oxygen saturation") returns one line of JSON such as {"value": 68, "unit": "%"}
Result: {"value": 89, "unit": "%"}
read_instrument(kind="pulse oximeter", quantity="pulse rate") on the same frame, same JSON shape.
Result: {"value": 77, "unit": "bpm"}
